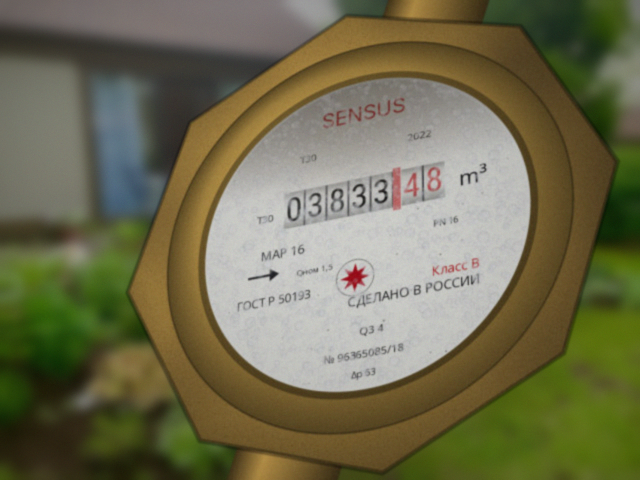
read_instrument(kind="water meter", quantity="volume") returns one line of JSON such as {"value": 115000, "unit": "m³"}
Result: {"value": 3833.48, "unit": "m³"}
